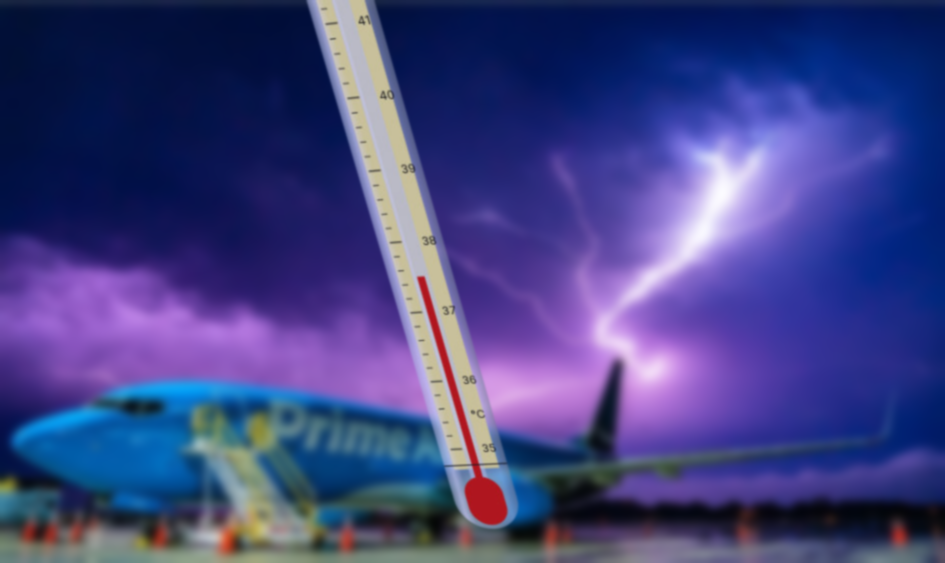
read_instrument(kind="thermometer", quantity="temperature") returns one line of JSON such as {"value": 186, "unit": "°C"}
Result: {"value": 37.5, "unit": "°C"}
